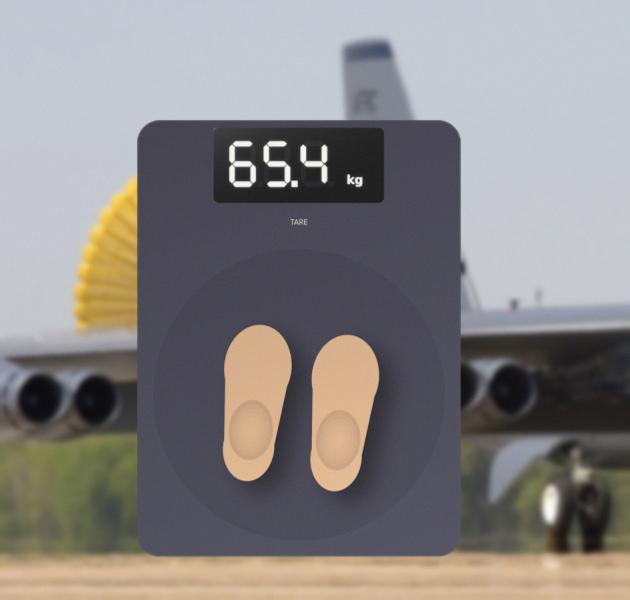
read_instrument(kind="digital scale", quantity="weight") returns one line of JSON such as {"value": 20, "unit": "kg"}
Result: {"value": 65.4, "unit": "kg"}
